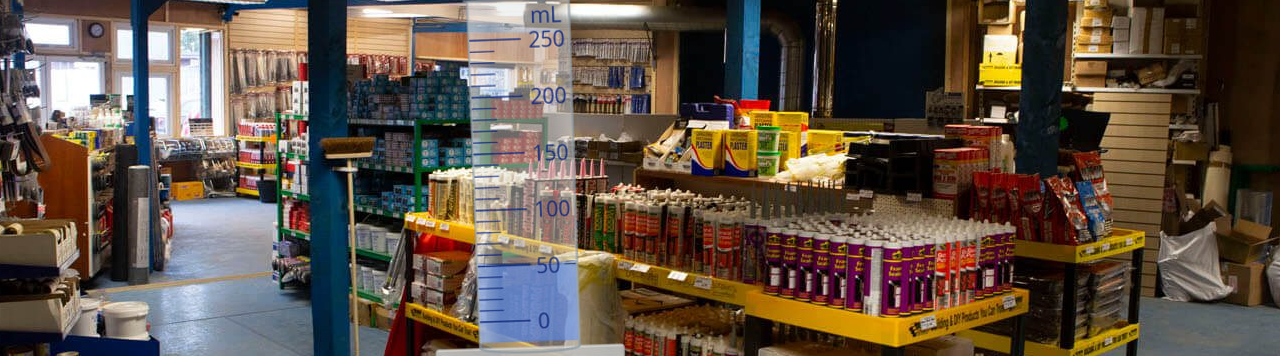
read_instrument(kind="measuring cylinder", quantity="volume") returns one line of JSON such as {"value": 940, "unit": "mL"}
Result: {"value": 50, "unit": "mL"}
